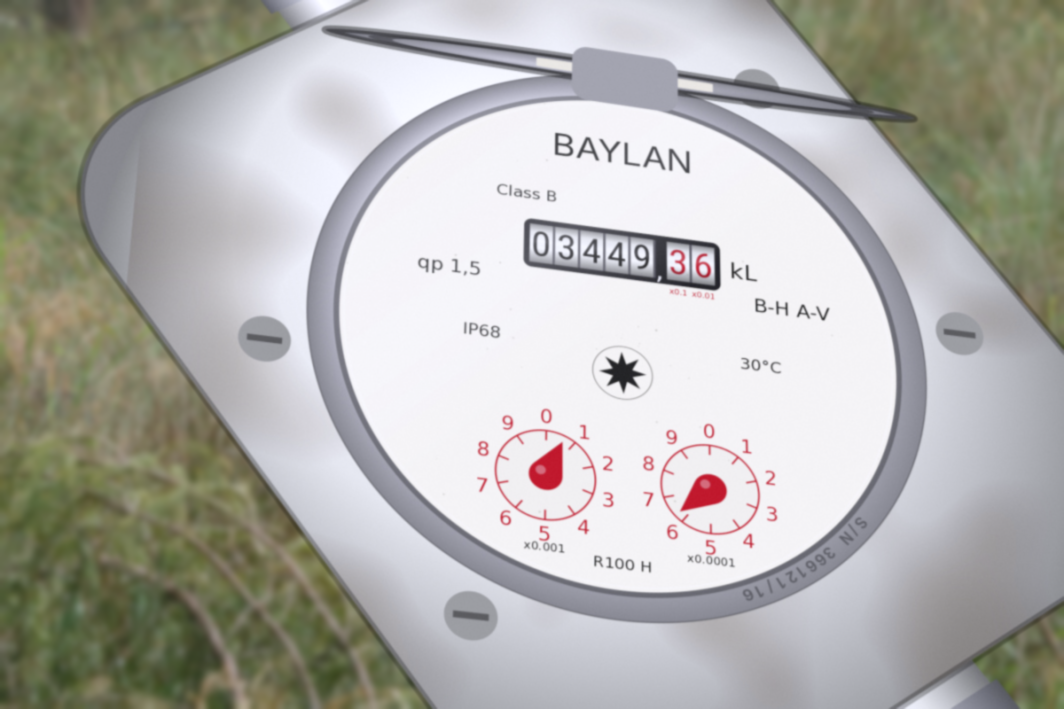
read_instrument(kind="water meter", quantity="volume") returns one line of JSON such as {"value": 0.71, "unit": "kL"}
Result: {"value": 3449.3606, "unit": "kL"}
